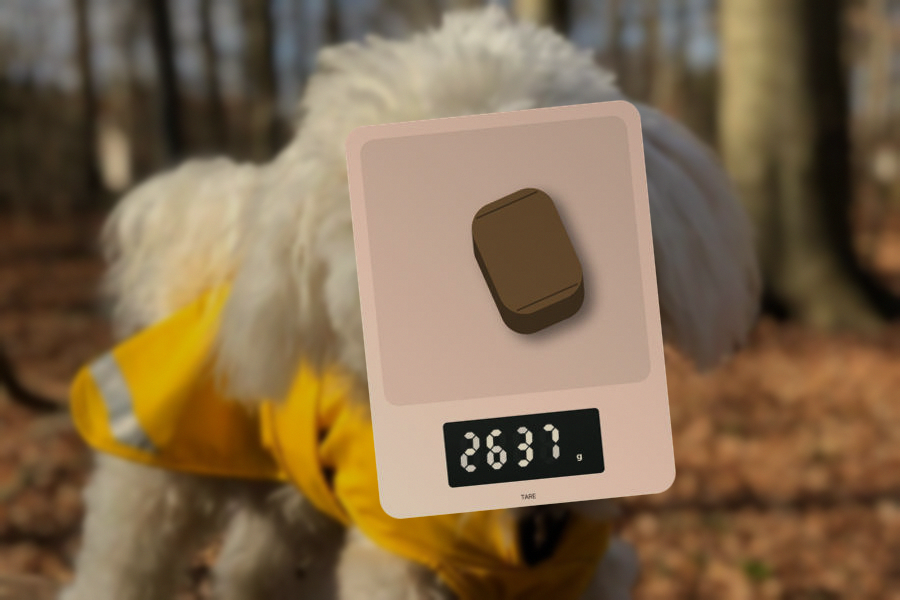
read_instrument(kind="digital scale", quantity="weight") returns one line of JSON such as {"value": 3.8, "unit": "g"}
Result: {"value": 2637, "unit": "g"}
